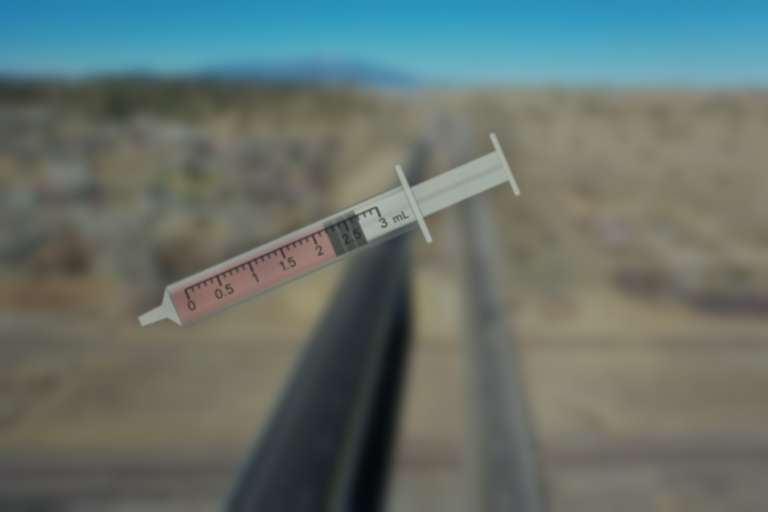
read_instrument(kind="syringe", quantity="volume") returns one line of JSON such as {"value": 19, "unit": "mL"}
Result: {"value": 2.2, "unit": "mL"}
